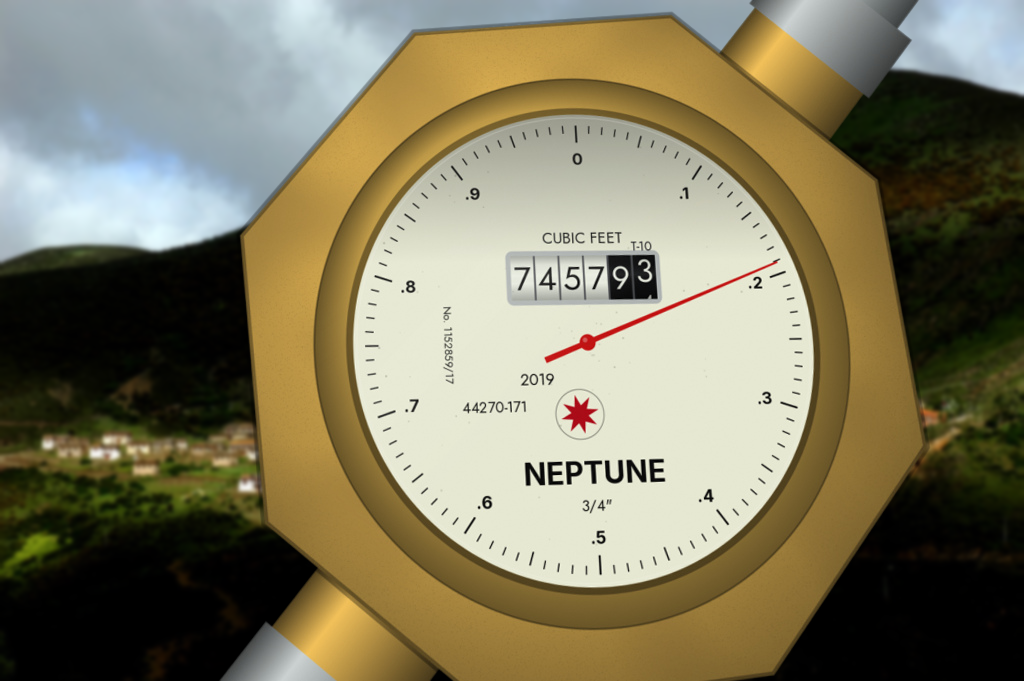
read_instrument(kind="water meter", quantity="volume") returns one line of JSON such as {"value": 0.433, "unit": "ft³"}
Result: {"value": 745793.19, "unit": "ft³"}
